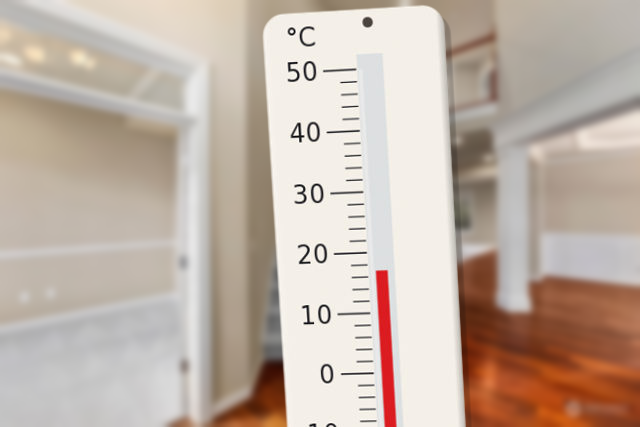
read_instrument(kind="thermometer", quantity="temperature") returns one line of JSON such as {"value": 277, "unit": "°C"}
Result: {"value": 17, "unit": "°C"}
